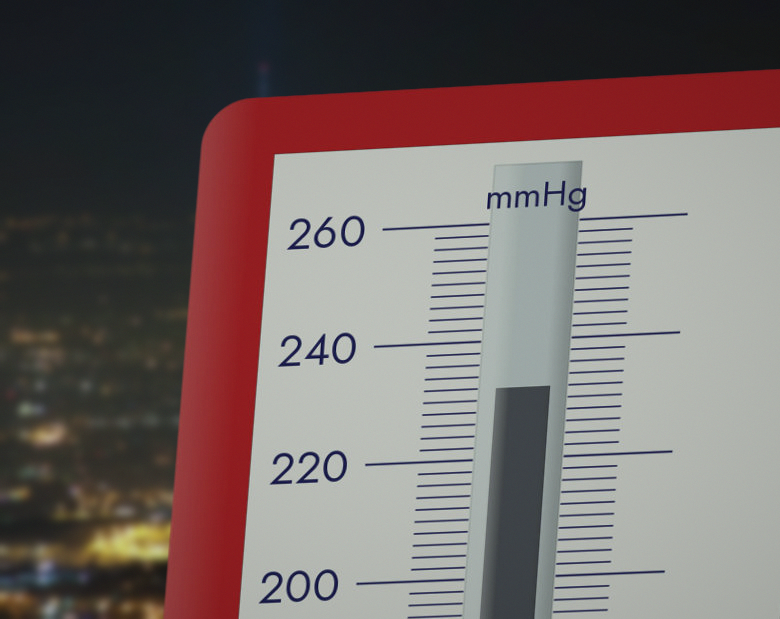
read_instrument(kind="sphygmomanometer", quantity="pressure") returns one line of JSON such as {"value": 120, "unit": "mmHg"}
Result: {"value": 232, "unit": "mmHg"}
